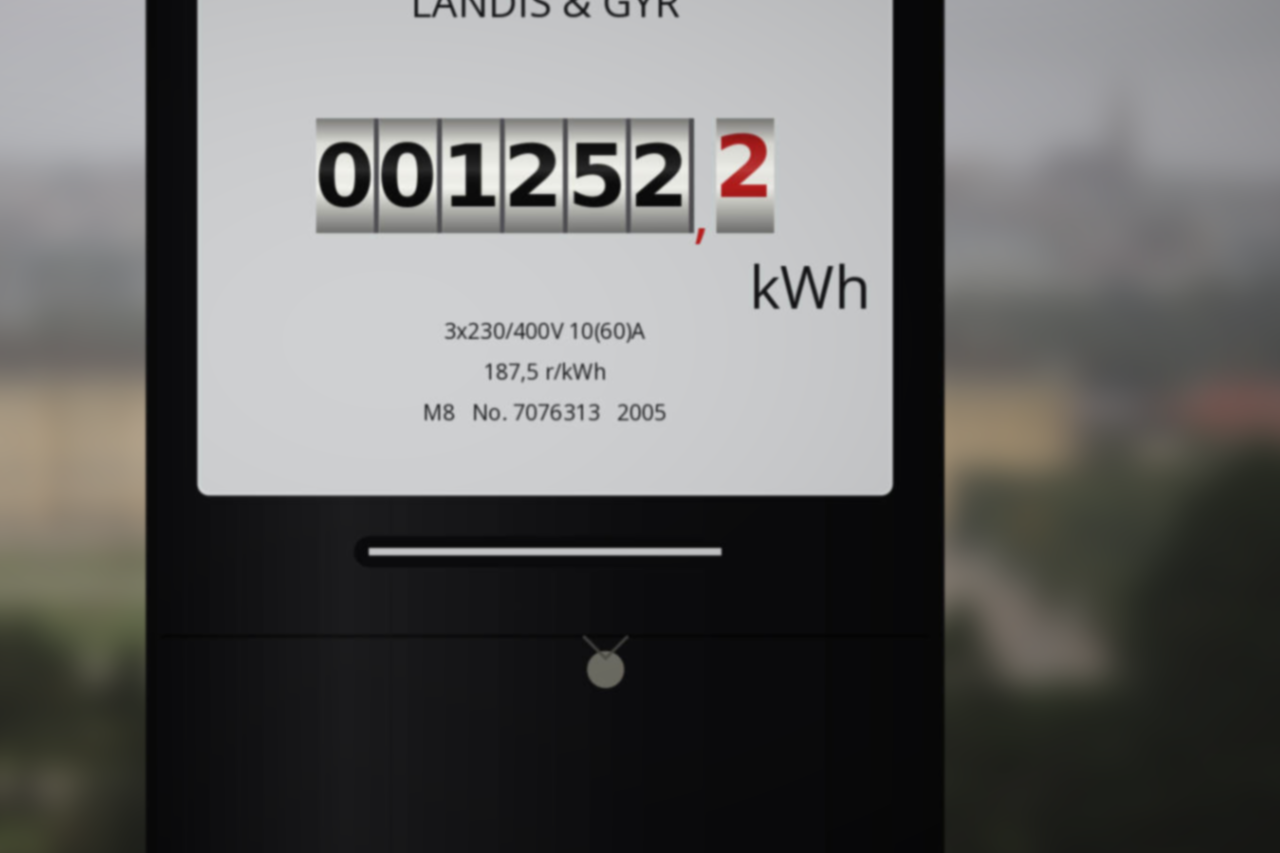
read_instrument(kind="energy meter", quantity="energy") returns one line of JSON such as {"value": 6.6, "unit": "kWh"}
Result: {"value": 1252.2, "unit": "kWh"}
